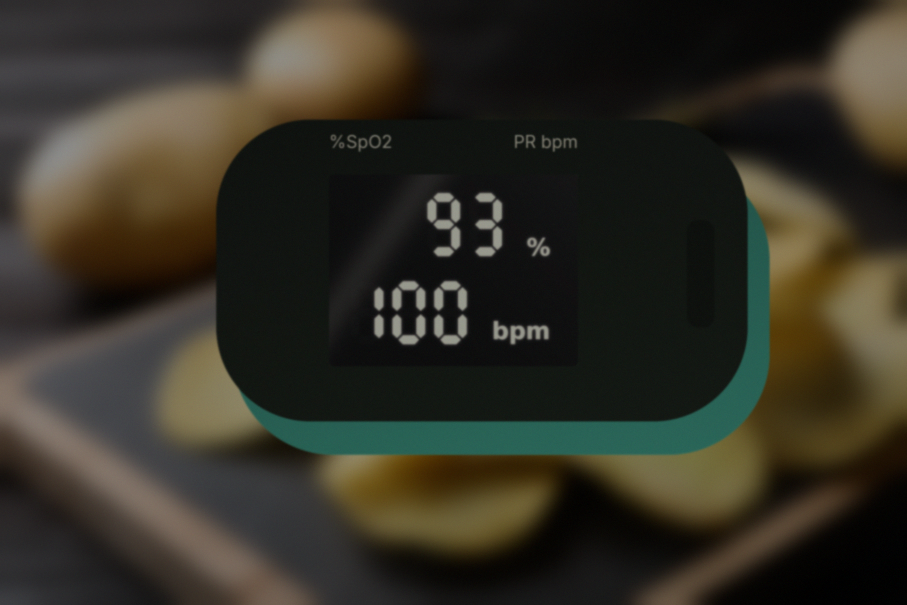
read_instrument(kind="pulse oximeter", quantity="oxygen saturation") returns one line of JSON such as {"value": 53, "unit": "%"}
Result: {"value": 93, "unit": "%"}
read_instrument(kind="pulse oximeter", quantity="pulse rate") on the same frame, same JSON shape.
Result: {"value": 100, "unit": "bpm"}
